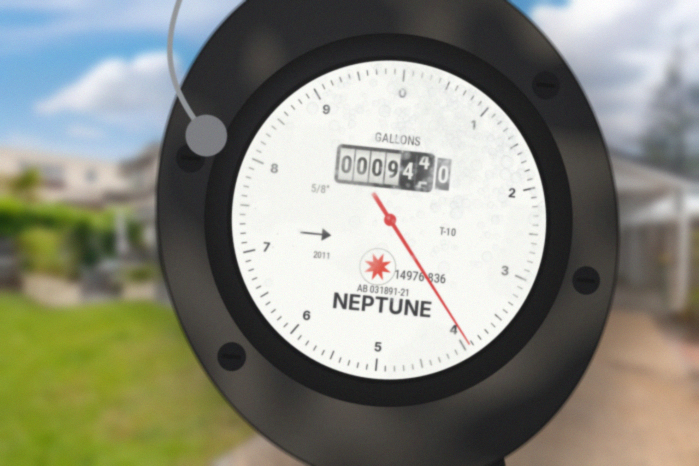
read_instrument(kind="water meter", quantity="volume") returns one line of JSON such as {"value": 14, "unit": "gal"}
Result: {"value": 9443.9, "unit": "gal"}
